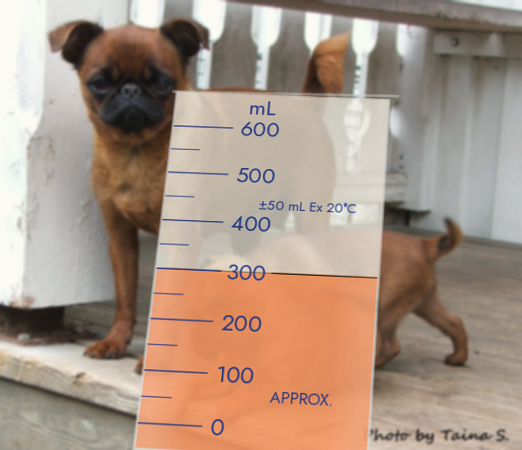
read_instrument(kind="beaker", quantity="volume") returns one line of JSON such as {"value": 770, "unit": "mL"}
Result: {"value": 300, "unit": "mL"}
